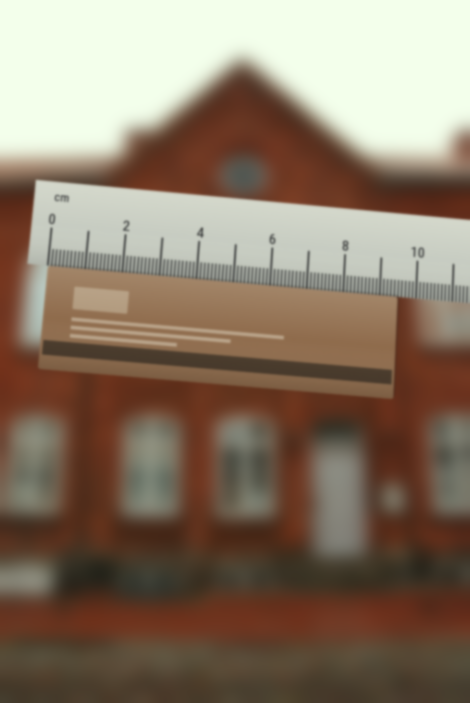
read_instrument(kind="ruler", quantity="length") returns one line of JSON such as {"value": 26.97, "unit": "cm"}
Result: {"value": 9.5, "unit": "cm"}
